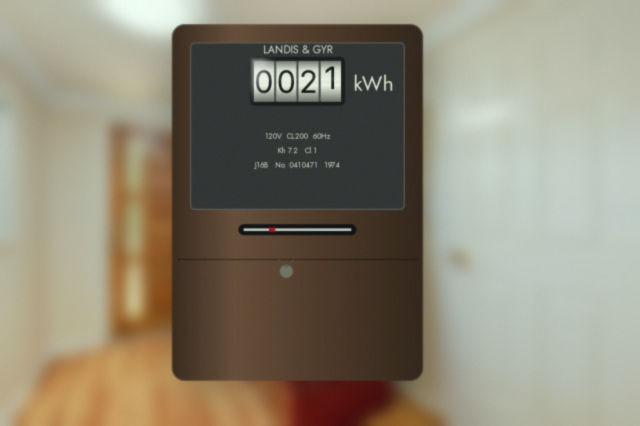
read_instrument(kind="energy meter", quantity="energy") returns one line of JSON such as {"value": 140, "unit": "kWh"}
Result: {"value": 21, "unit": "kWh"}
